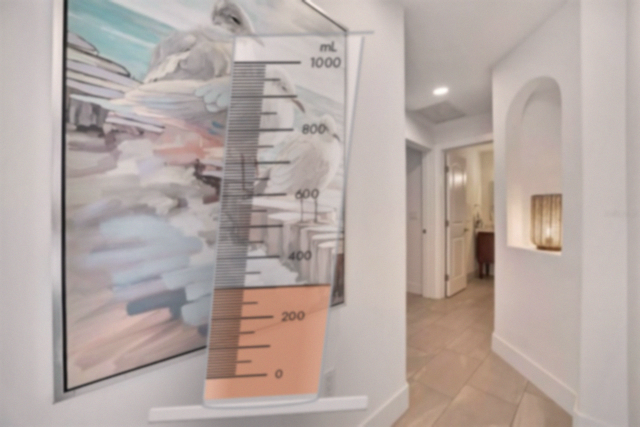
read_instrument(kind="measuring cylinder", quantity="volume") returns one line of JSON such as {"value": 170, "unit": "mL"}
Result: {"value": 300, "unit": "mL"}
